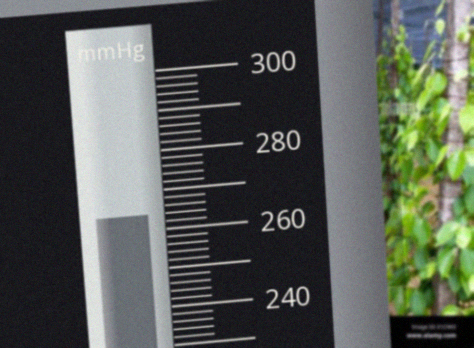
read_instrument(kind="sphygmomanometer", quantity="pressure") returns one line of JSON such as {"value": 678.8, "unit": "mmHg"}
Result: {"value": 264, "unit": "mmHg"}
